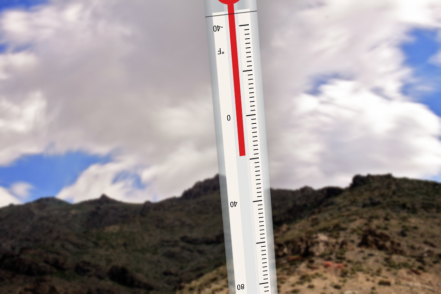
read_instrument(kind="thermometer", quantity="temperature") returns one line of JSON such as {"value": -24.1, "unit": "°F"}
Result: {"value": 18, "unit": "°F"}
